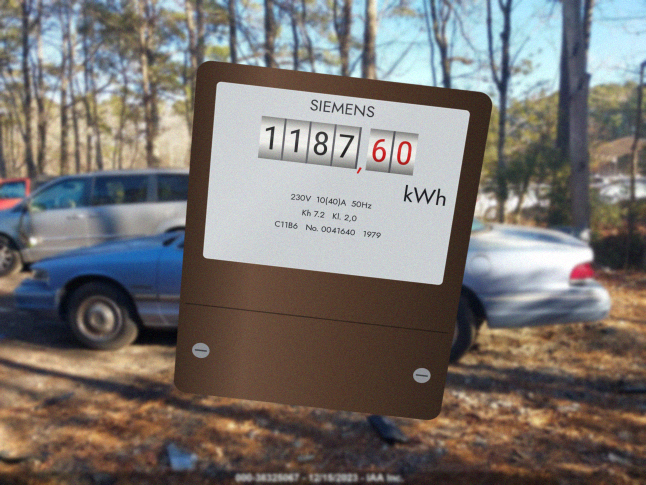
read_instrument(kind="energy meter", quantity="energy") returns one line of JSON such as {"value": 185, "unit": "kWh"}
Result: {"value": 1187.60, "unit": "kWh"}
